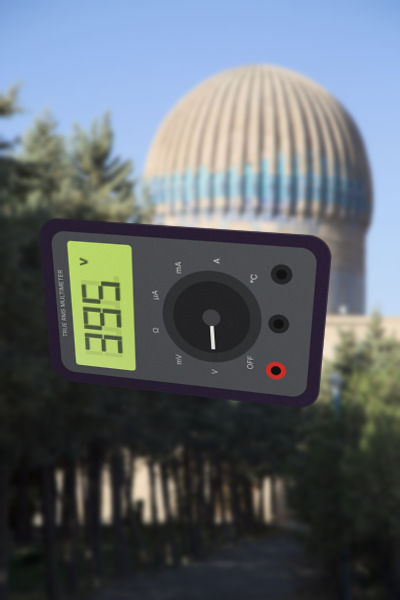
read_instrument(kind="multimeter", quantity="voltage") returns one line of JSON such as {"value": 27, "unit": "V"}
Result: {"value": 395, "unit": "V"}
